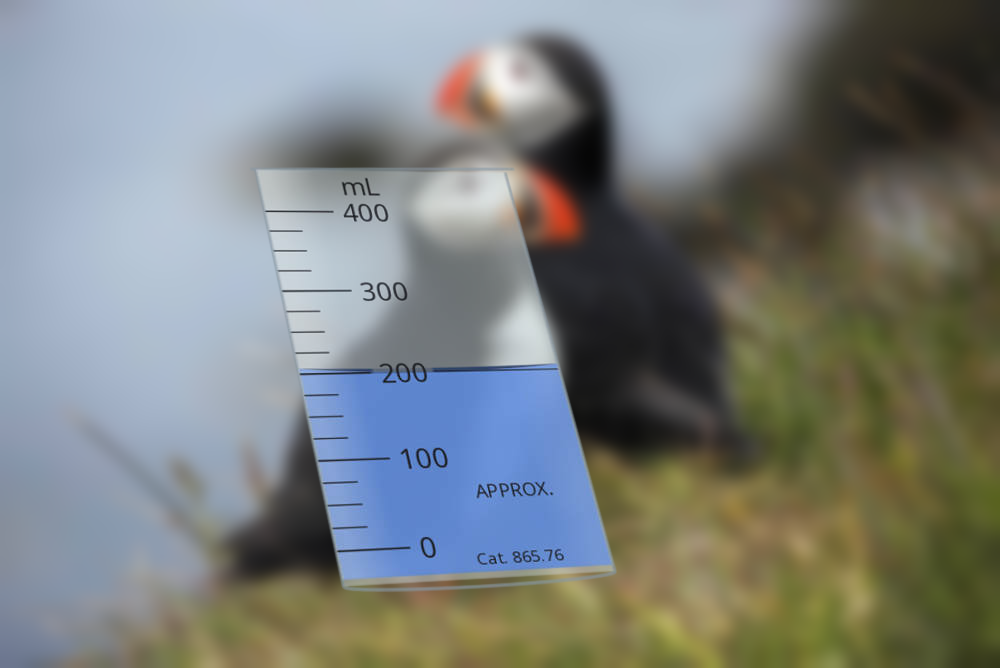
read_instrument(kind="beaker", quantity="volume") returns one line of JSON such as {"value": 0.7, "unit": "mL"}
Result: {"value": 200, "unit": "mL"}
